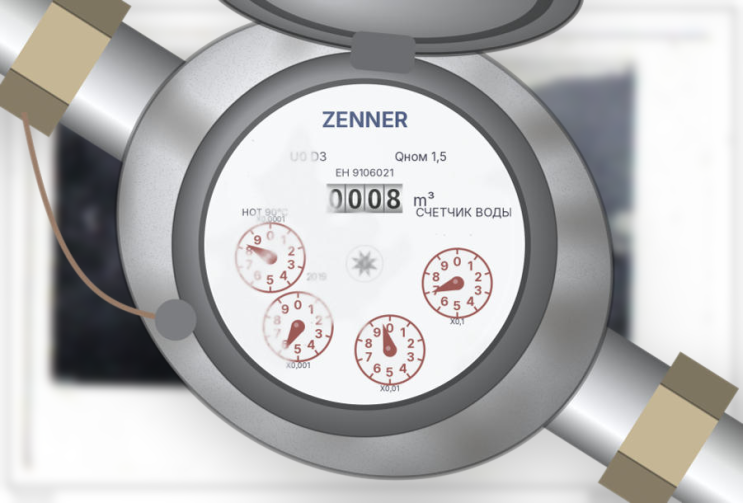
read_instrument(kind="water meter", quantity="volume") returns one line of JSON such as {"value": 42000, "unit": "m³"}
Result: {"value": 8.6958, "unit": "m³"}
